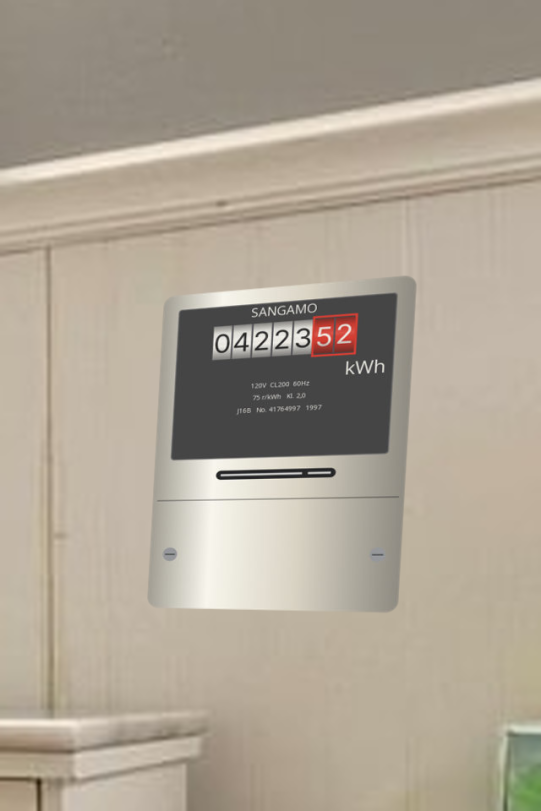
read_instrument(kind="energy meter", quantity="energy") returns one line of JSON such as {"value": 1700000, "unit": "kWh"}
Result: {"value": 4223.52, "unit": "kWh"}
